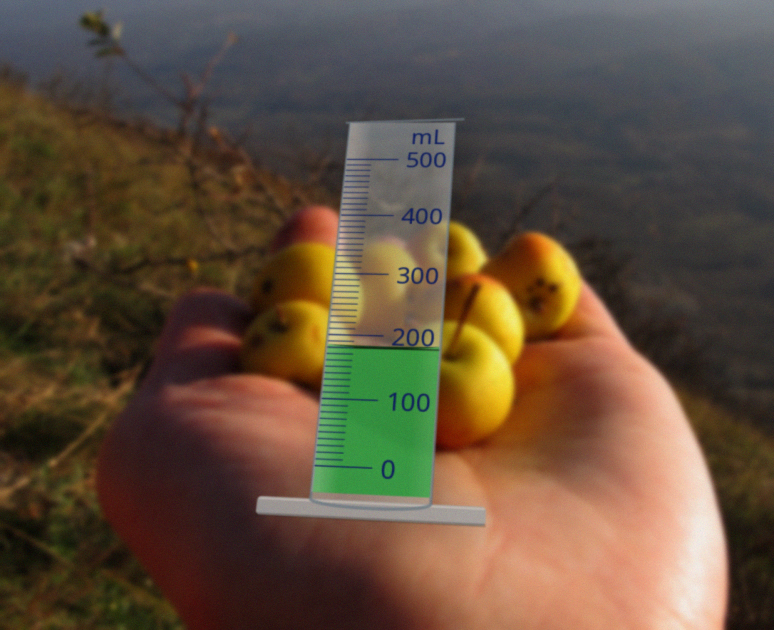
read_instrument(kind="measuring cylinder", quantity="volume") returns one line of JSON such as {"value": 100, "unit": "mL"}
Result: {"value": 180, "unit": "mL"}
